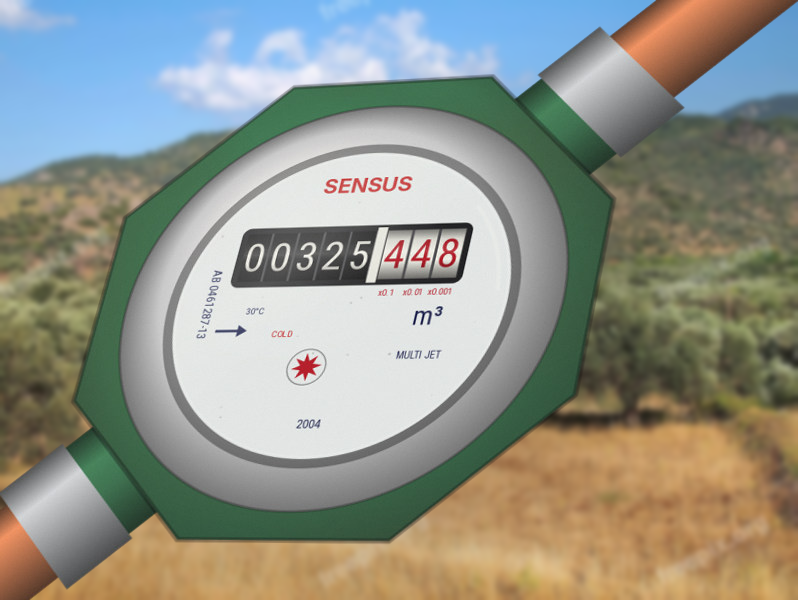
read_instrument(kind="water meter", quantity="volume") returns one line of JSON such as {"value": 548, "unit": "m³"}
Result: {"value": 325.448, "unit": "m³"}
